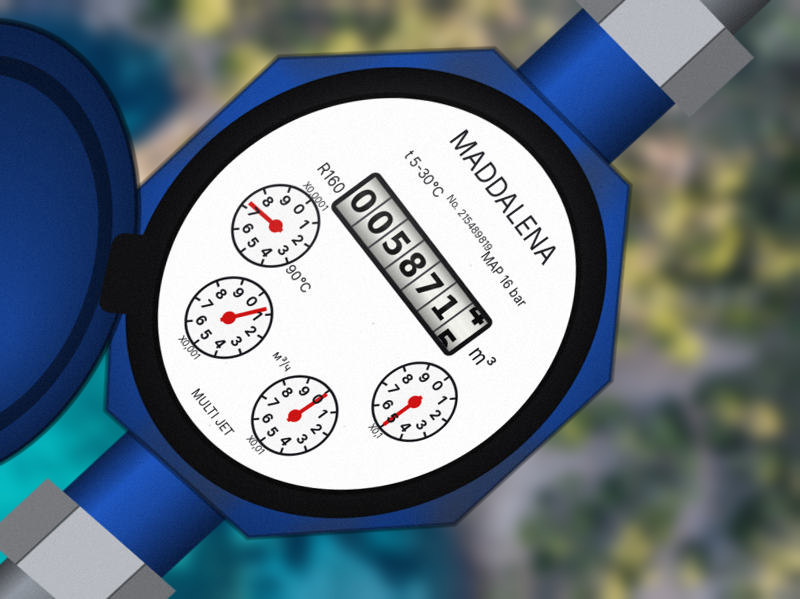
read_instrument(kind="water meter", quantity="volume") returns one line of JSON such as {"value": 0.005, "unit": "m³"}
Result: {"value": 58714.5007, "unit": "m³"}
